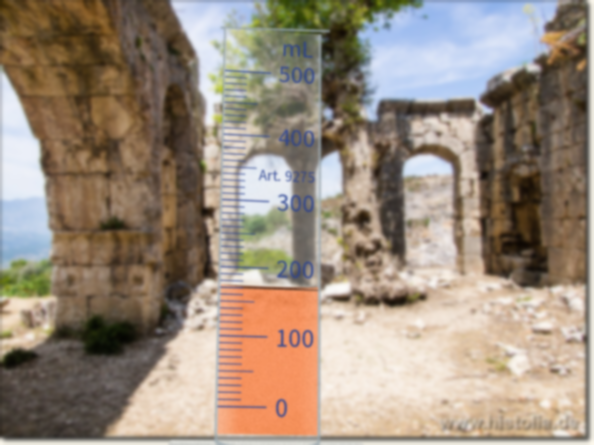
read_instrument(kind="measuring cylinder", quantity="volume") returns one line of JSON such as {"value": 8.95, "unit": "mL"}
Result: {"value": 170, "unit": "mL"}
